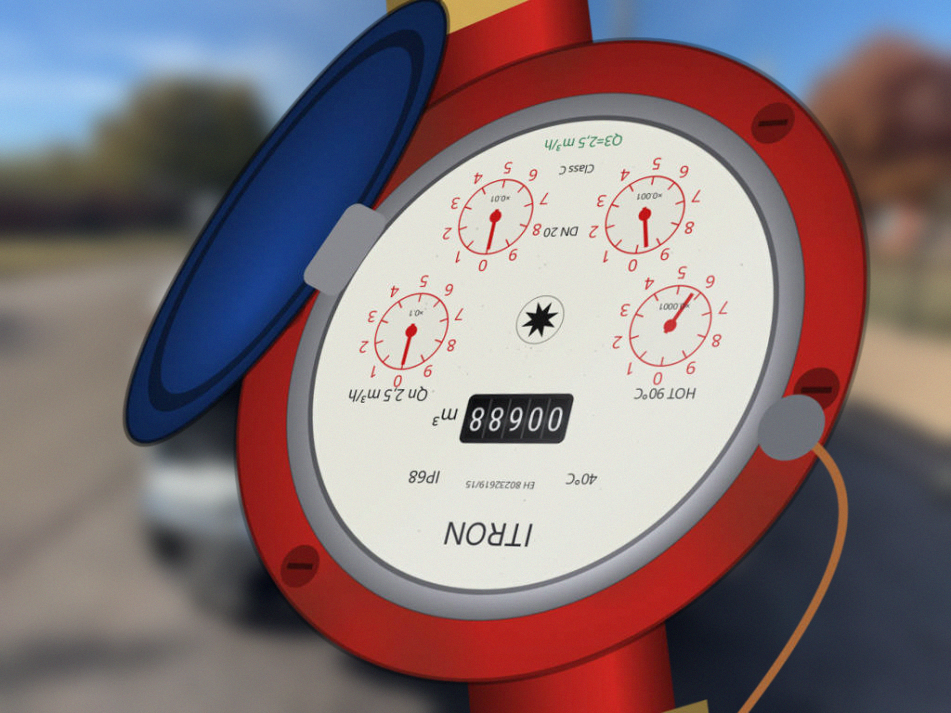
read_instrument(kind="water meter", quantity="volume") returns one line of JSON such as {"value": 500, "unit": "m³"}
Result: {"value": 687.9995, "unit": "m³"}
